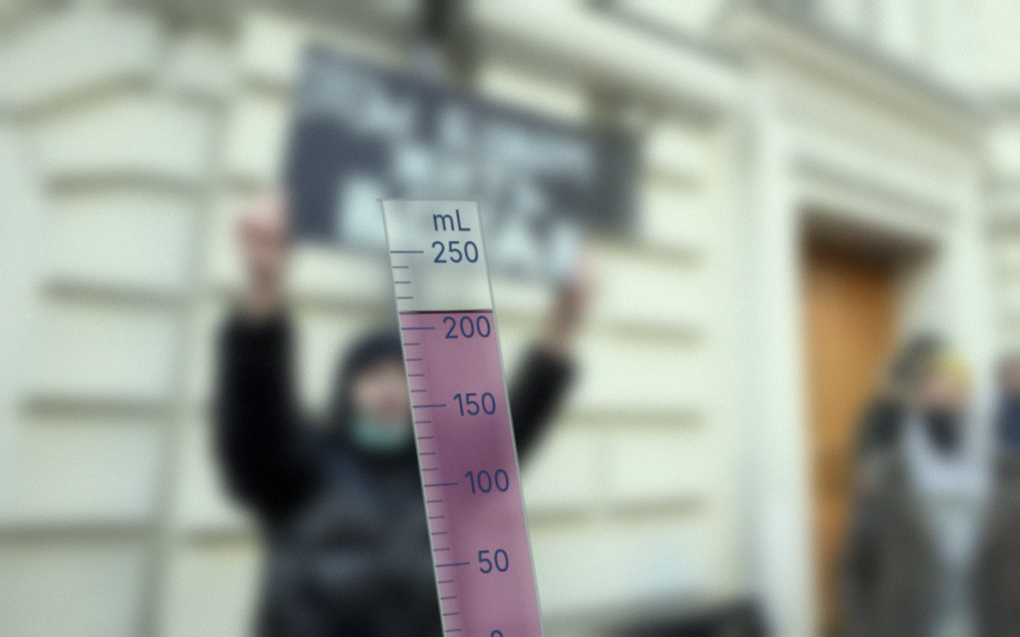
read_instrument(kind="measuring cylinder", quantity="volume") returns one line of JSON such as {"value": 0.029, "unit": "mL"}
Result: {"value": 210, "unit": "mL"}
